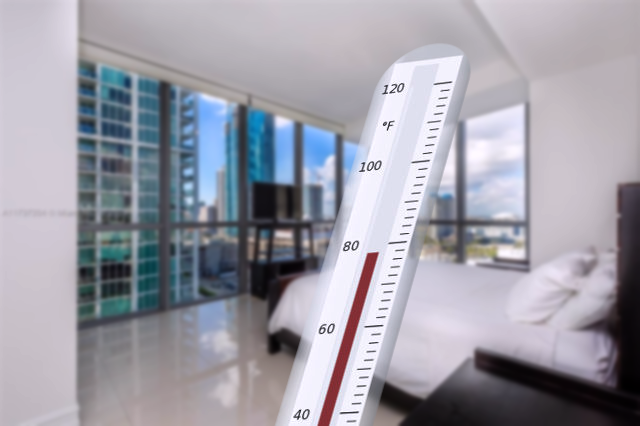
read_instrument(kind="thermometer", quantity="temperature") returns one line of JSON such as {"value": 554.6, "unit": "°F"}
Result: {"value": 78, "unit": "°F"}
